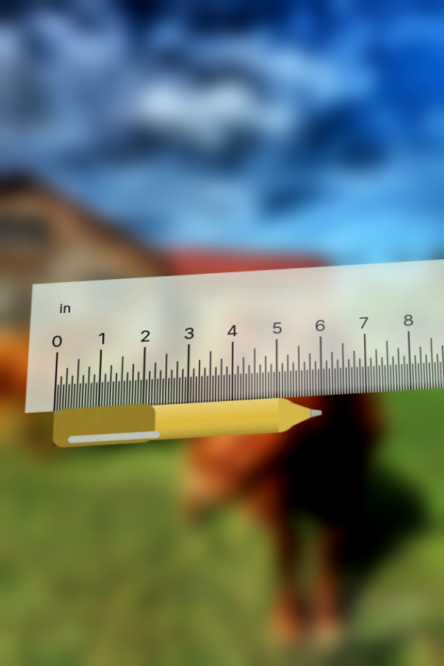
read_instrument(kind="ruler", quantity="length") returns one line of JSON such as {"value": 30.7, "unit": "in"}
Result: {"value": 6, "unit": "in"}
